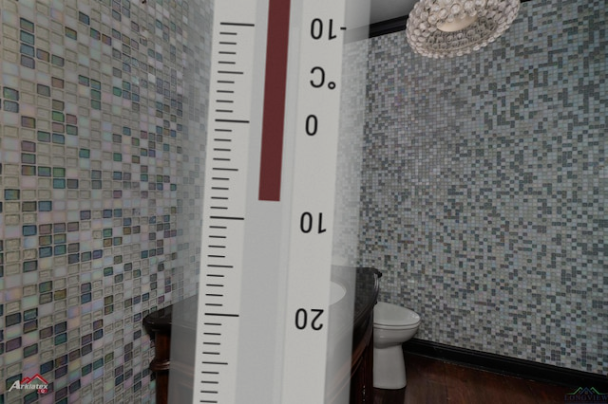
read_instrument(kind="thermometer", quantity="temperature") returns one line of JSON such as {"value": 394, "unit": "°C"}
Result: {"value": 8, "unit": "°C"}
